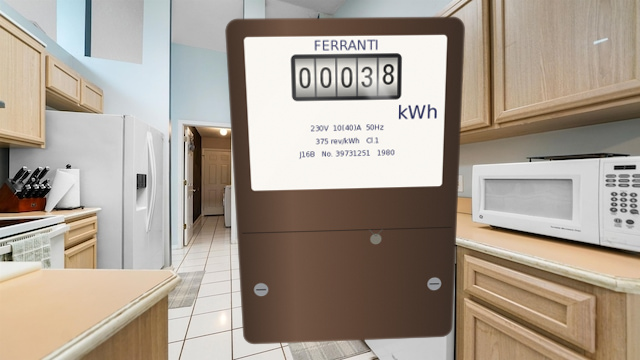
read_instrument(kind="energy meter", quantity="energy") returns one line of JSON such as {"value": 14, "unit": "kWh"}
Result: {"value": 38, "unit": "kWh"}
